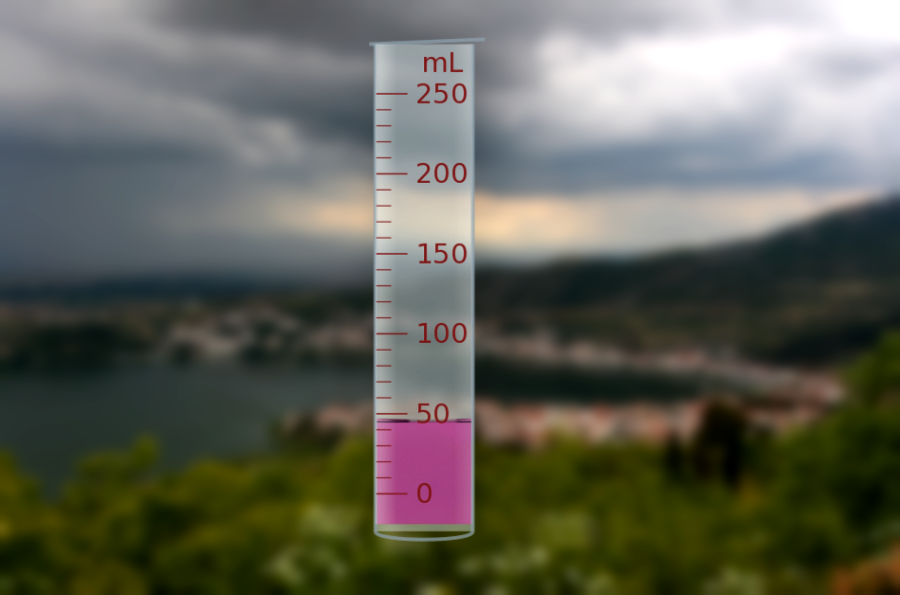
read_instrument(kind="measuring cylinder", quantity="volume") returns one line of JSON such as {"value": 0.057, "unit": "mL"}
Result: {"value": 45, "unit": "mL"}
